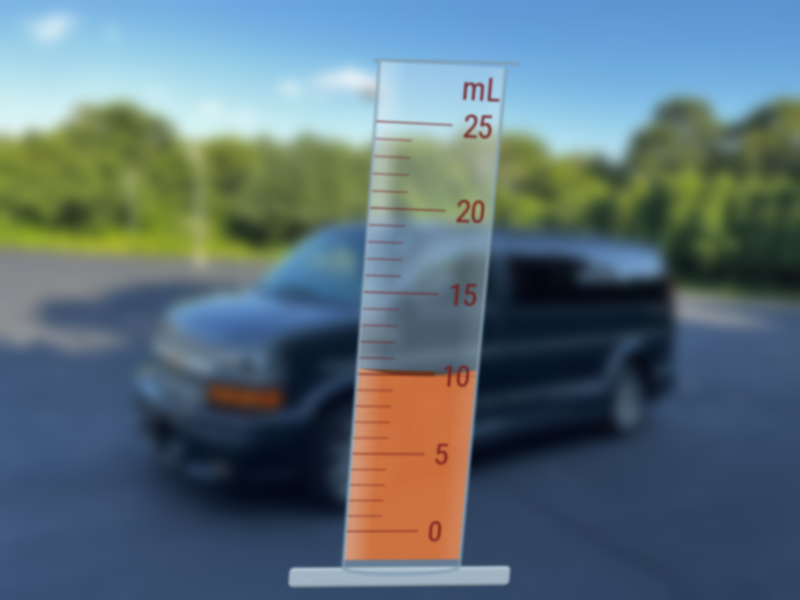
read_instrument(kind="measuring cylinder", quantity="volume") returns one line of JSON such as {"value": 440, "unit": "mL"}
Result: {"value": 10, "unit": "mL"}
